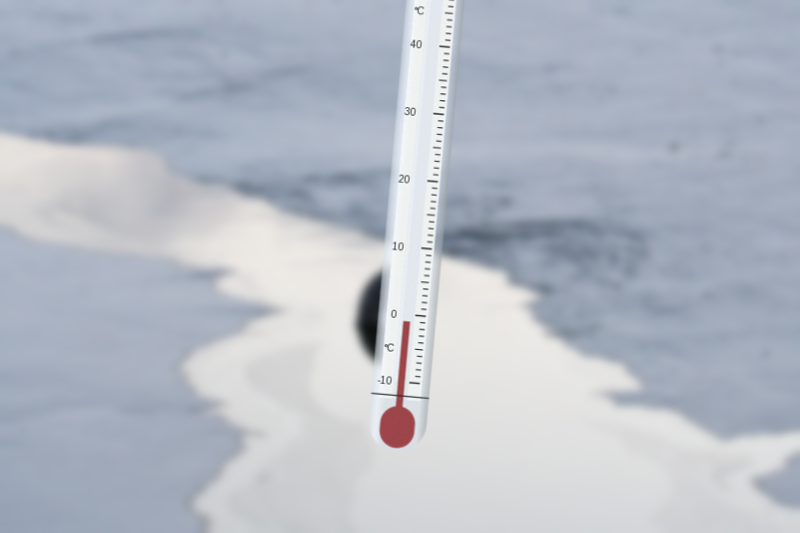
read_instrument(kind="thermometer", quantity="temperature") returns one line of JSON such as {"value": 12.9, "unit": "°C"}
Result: {"value": -1, "unit": "°C"}
